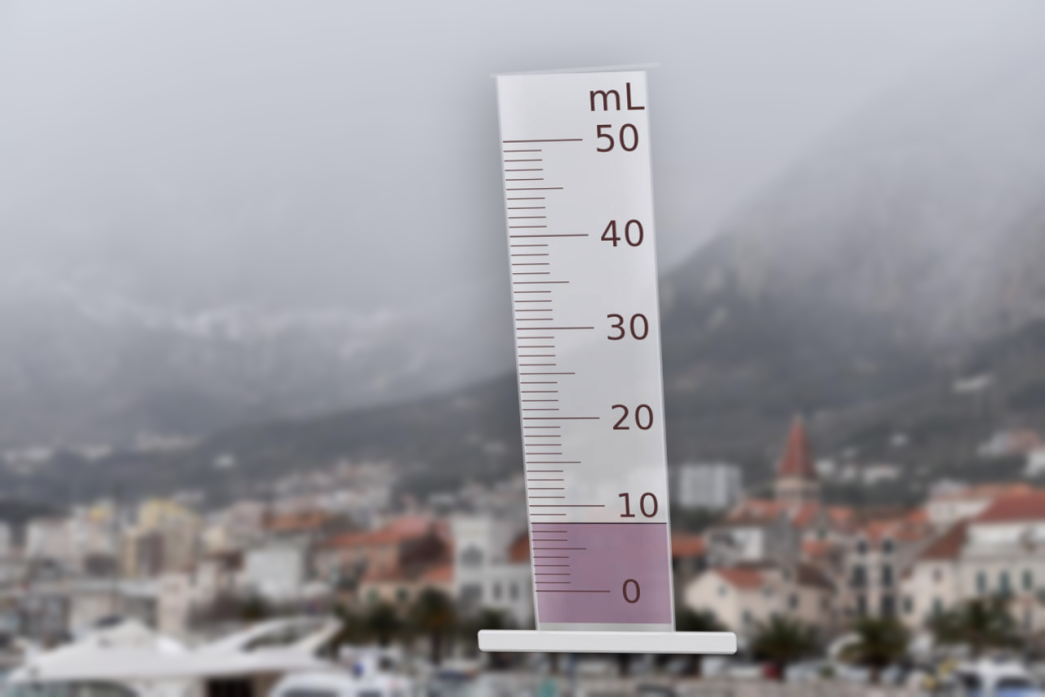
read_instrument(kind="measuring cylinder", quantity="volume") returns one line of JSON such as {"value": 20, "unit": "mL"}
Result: {"value": 8, "unit": "mL"}
